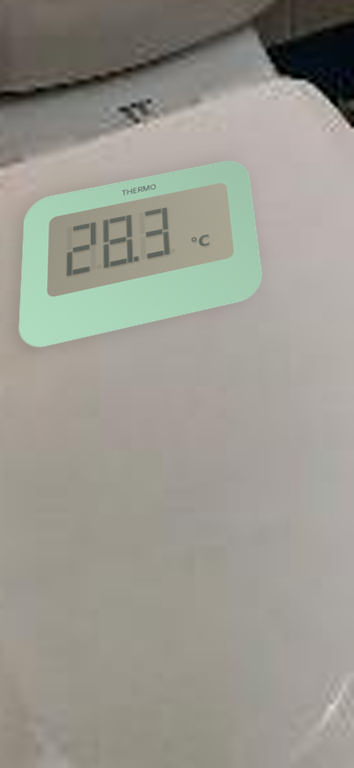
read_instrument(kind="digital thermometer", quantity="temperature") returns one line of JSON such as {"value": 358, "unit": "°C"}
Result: {"value": 28.3, "unit": "°C"}
